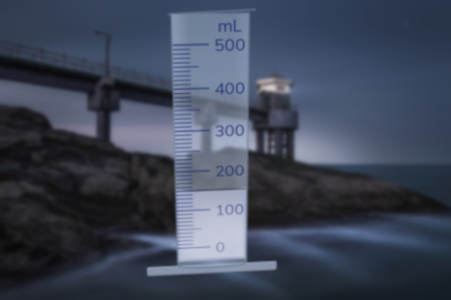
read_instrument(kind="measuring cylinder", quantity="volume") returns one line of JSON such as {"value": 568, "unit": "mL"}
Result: {"value": 150, "unit": "mL"}
